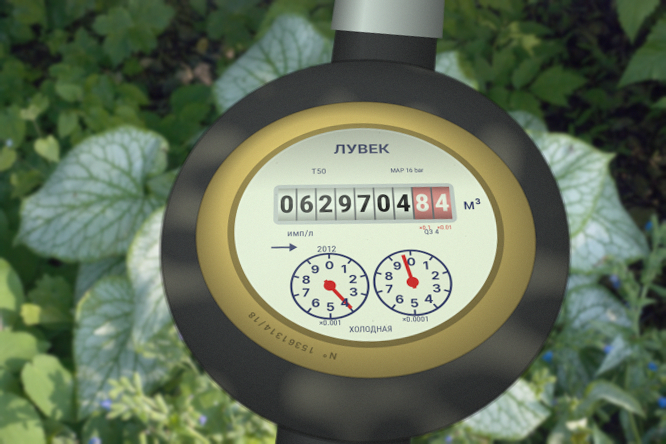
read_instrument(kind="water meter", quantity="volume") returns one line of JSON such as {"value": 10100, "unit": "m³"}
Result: {"value": 629704.8439, "unit": "m³"}
